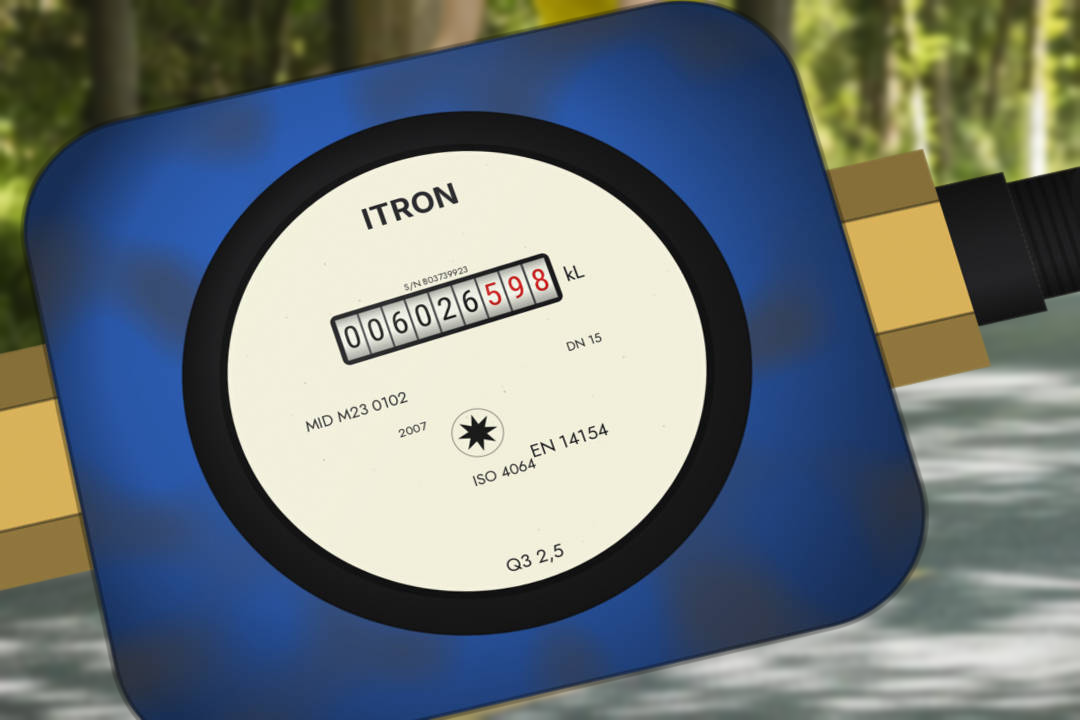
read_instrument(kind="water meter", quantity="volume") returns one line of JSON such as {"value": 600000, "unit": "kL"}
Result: {"value": 6026.598, "unit": "kL"}
